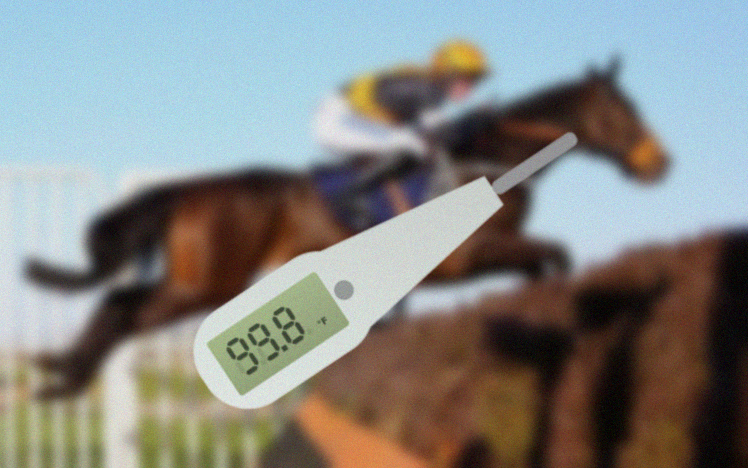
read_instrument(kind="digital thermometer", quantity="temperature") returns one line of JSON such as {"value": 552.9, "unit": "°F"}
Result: {"value": 99.8, "unit": "°F"}
